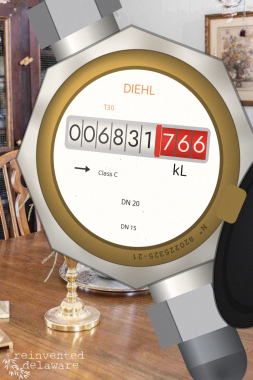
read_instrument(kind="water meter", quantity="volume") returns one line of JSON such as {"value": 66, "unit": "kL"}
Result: {"value": 6831.766, "unit": "kL"}
